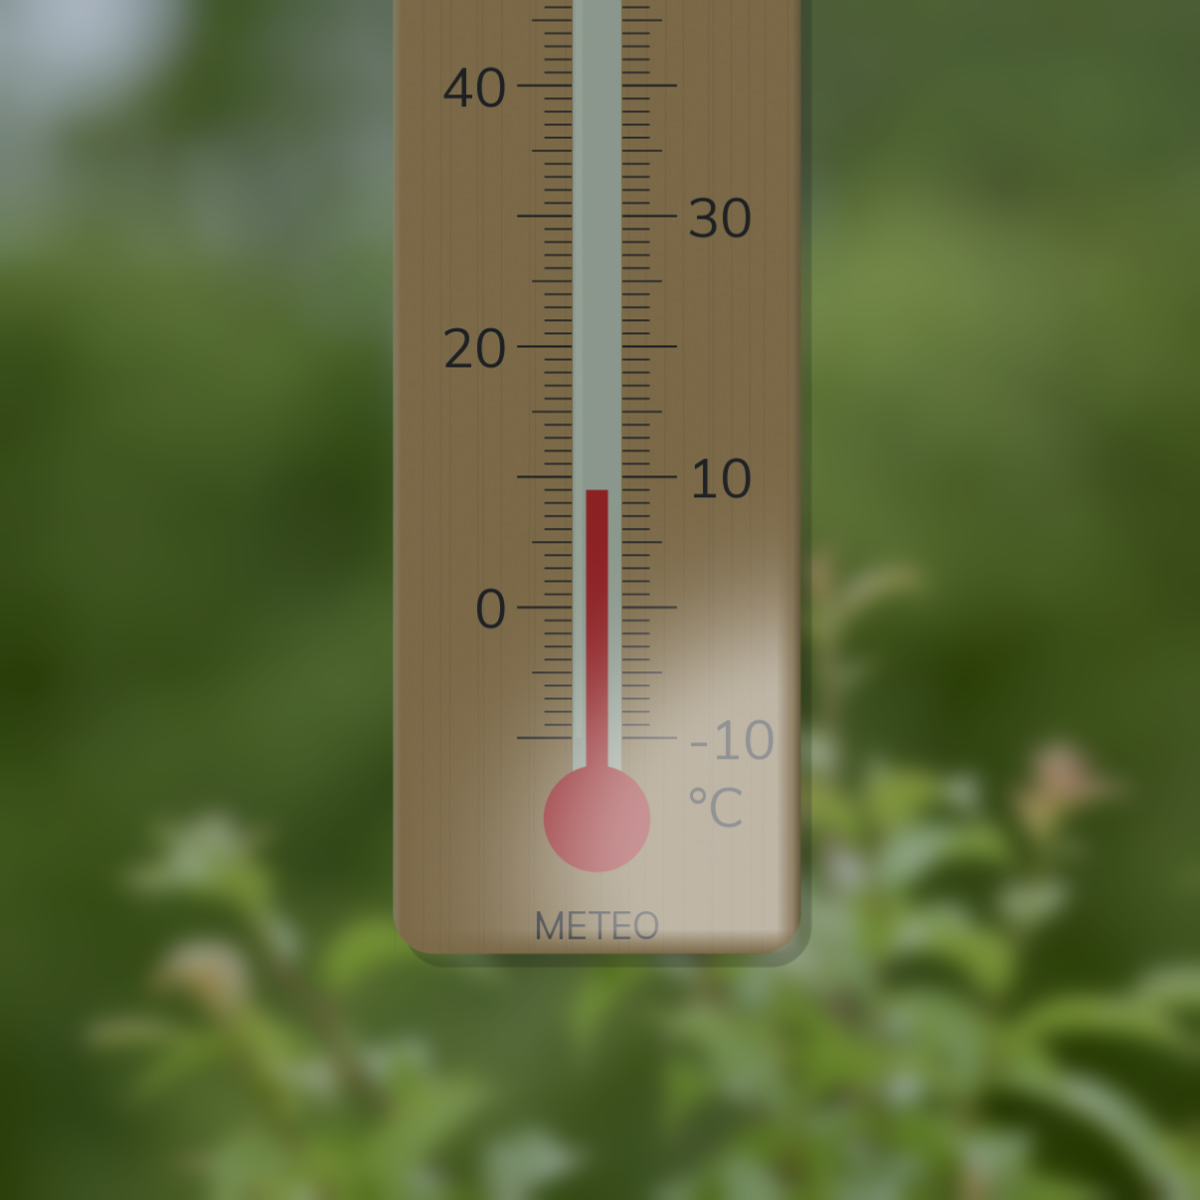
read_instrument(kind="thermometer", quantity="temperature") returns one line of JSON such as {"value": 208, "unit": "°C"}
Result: {"value": 9, "unit": "°C"}
